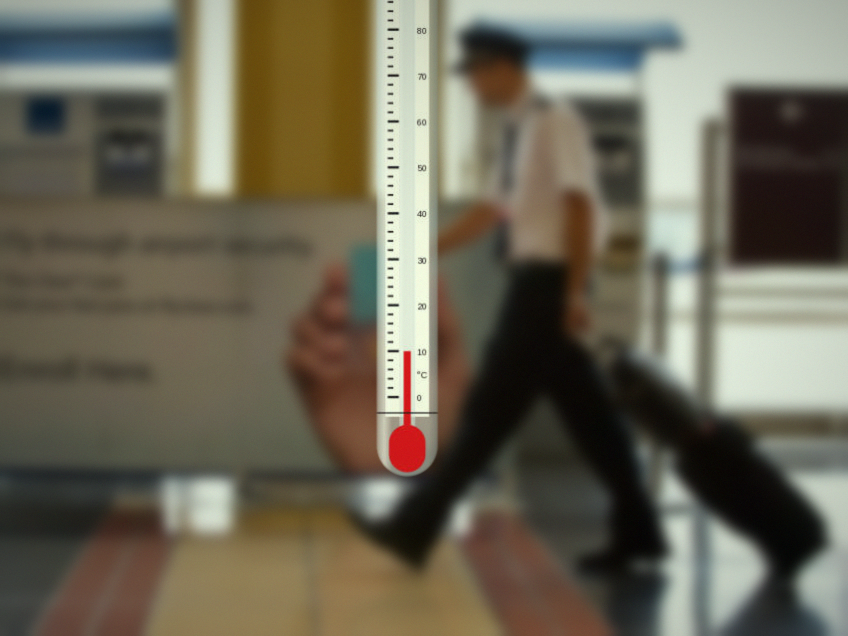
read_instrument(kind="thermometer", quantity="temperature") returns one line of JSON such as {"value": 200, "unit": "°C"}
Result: {"value": 10, "unit": "°C"}
